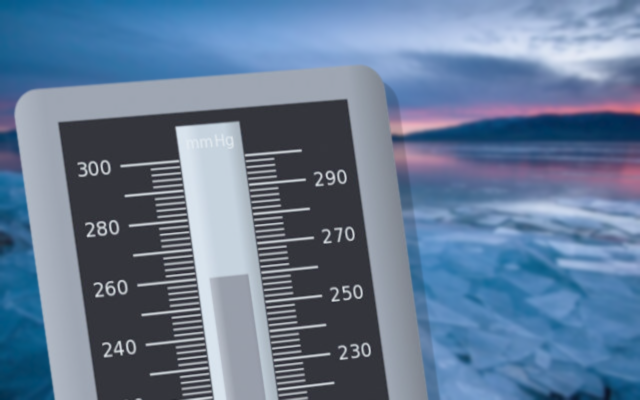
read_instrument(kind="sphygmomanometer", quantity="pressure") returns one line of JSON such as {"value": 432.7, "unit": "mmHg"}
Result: {"value": 260, "unit": "mmHg"}
